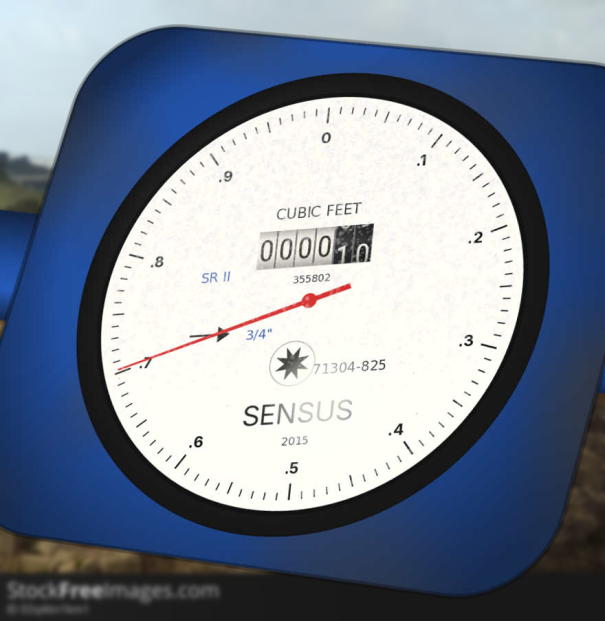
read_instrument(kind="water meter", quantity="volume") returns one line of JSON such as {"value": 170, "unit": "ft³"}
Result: {"value": 9.70, "unit": "ft³"}
